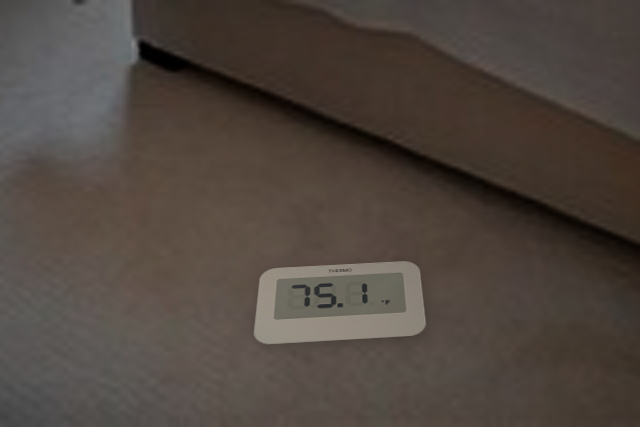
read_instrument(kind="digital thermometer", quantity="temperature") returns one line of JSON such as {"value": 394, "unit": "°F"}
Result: {"value": 75.1, "unit": "°F"}
